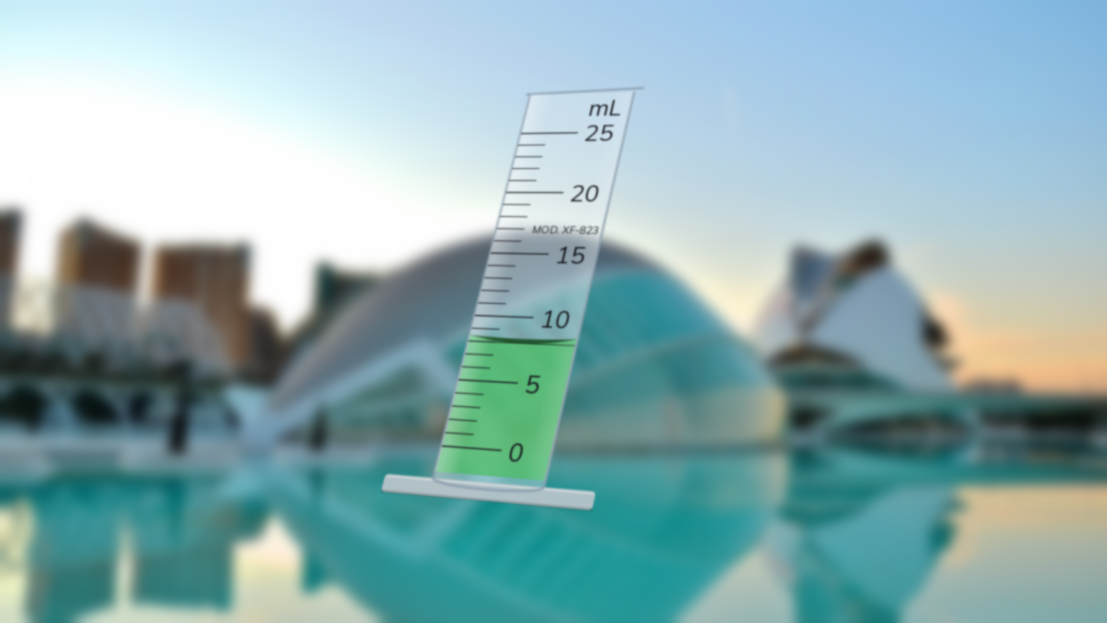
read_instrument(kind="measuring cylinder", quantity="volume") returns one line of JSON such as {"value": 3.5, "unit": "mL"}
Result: {"value": 8, "unit": "mL"}
